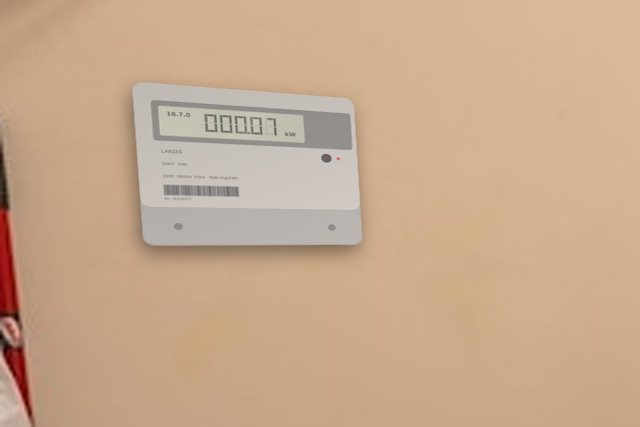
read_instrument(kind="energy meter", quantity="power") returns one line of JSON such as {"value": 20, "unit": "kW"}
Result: {"value": 0.07, "unit": "kW"}
